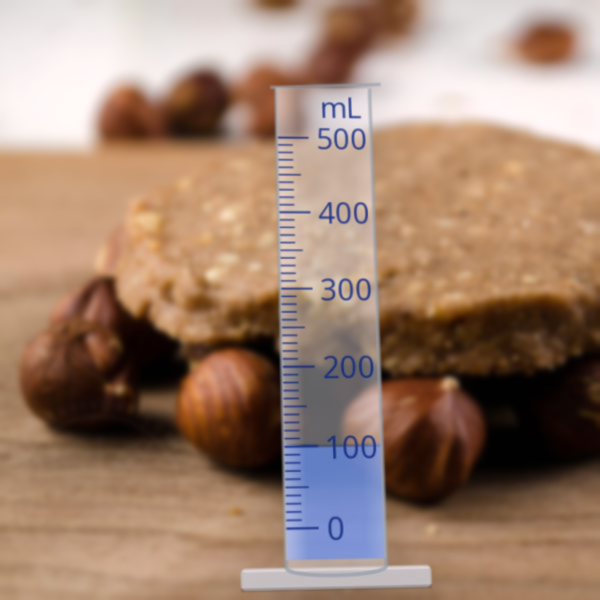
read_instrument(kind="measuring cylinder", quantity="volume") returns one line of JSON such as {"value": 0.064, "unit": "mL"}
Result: {"value": 100, "unit": "mL"}
